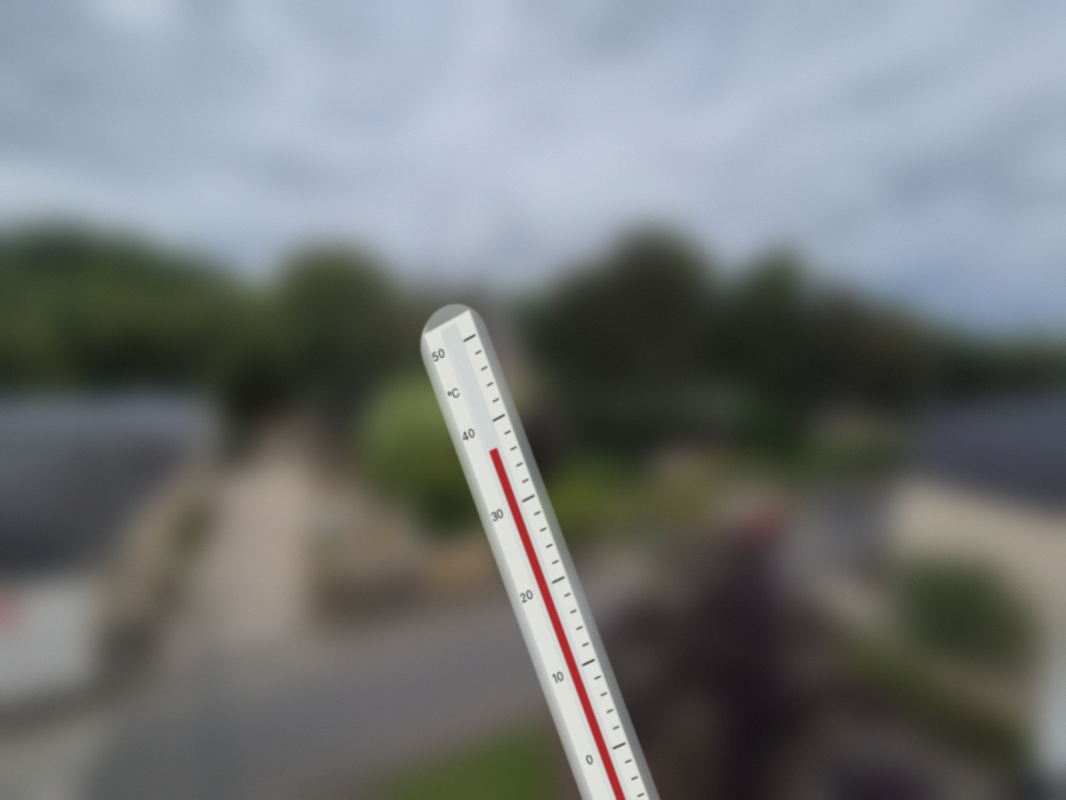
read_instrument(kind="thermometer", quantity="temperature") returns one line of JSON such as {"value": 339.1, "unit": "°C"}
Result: {"value": 37, "unit": "°C"}
